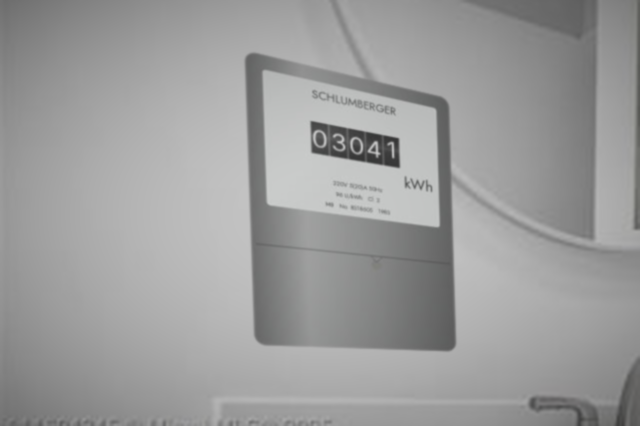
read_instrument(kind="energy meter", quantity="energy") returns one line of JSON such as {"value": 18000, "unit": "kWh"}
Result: {"value": 3041, "unit": "kWh"}
